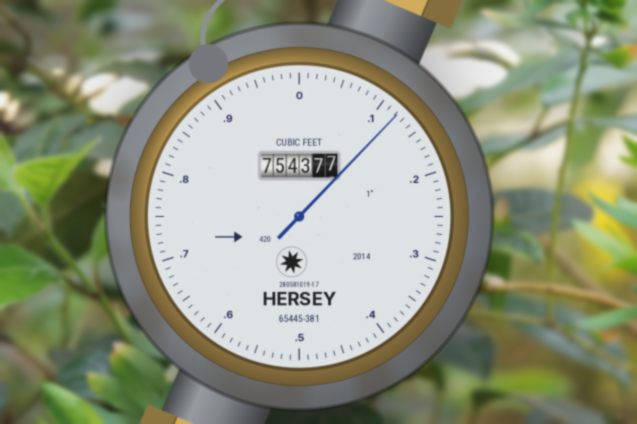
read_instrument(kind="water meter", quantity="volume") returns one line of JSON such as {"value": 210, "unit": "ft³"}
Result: {"value": 754377.12, "unit": "ft³"}
